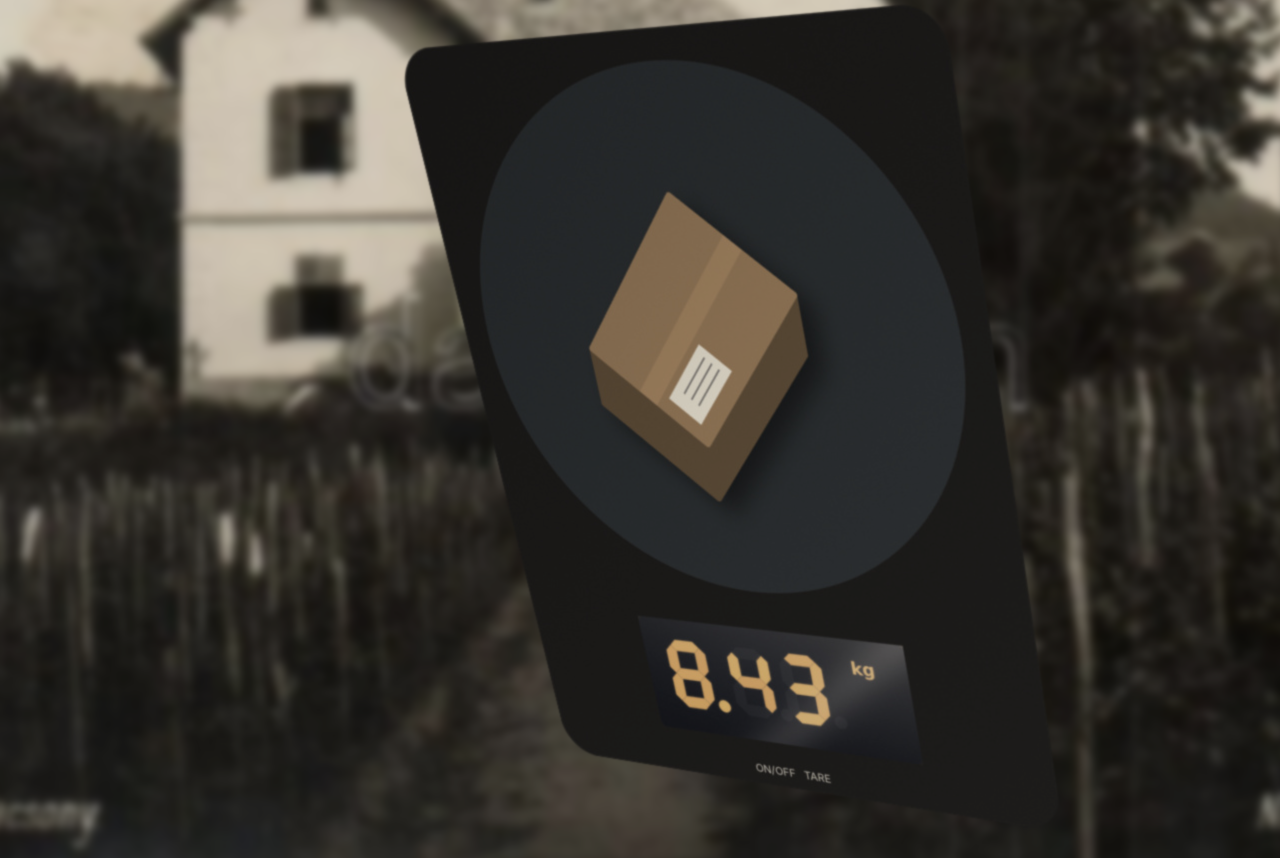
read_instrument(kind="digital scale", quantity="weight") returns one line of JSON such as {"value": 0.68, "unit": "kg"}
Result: {"value": 8.43, "unit": "kg"}
